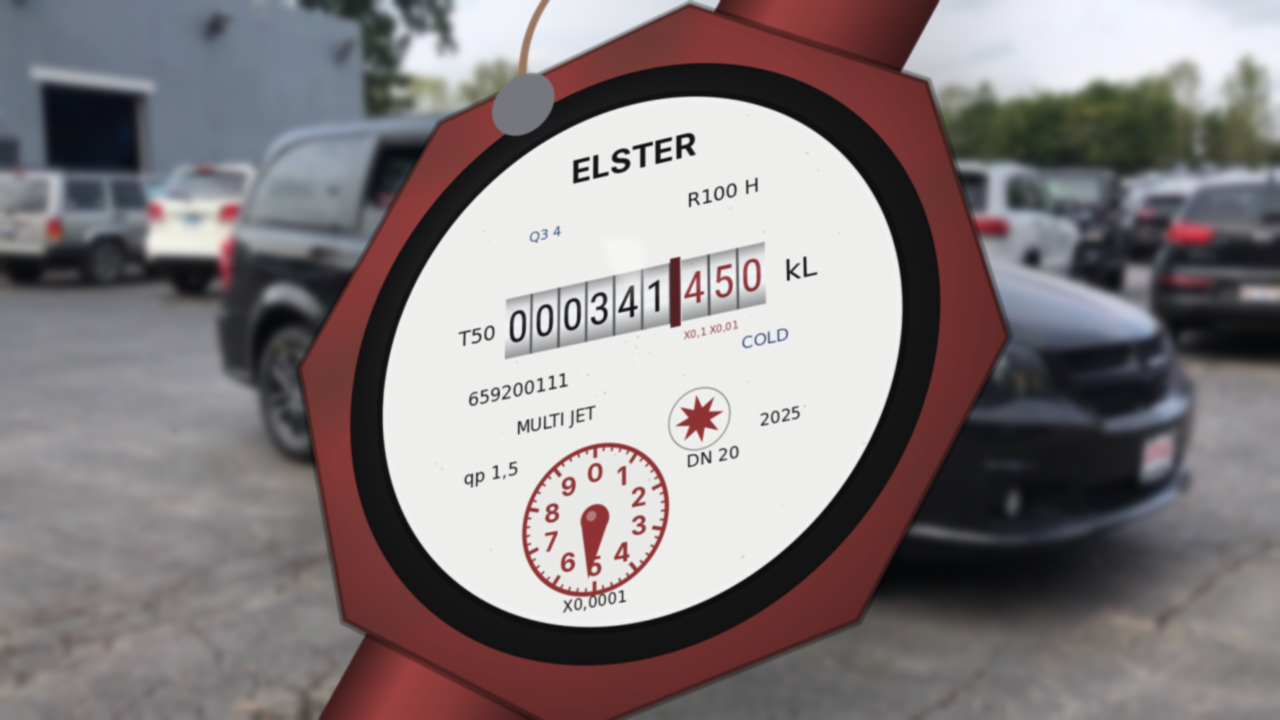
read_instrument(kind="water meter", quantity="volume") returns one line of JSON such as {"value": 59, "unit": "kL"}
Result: {"value": 341.4505, "unit": "kL"}
